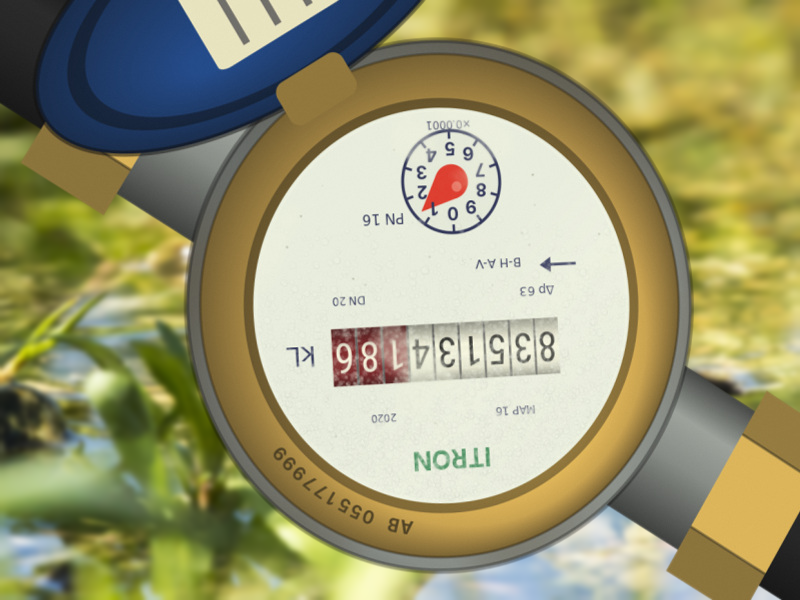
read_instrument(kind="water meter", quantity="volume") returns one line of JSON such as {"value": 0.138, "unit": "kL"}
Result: {"value": 835134.1861, "unit": "kL"}
